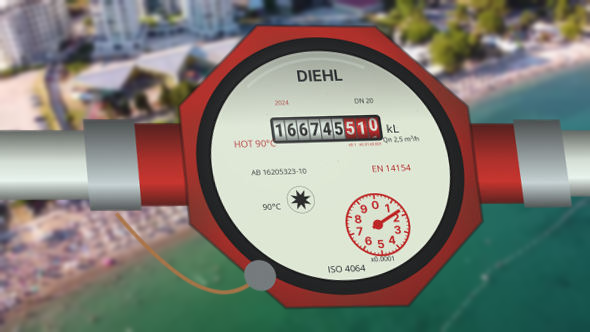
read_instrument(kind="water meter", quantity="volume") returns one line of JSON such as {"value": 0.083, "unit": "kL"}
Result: {"value": 166745.5101, "unit": "kL"}
